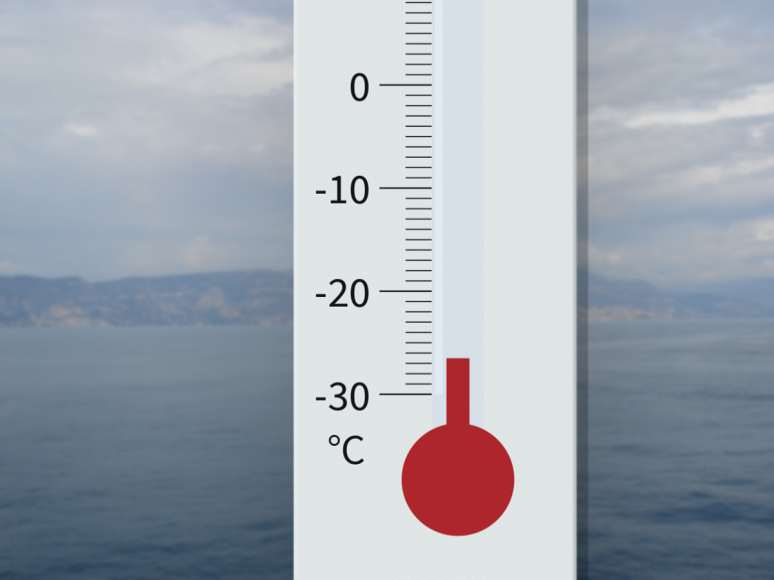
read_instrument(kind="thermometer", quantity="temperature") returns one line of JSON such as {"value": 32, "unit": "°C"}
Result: {"value": -26.5, "unit": "°C"}
